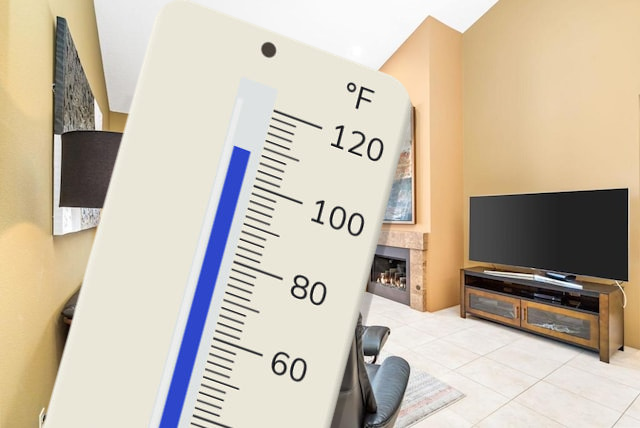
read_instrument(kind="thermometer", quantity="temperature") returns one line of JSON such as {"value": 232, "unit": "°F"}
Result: {"value": 108, "unit": "°F"}
